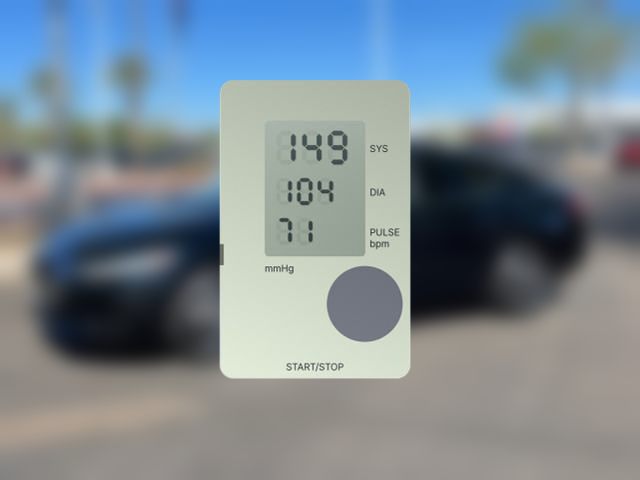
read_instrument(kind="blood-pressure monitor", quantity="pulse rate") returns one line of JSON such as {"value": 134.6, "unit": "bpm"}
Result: {"value": 71, "unit": "bpm"}
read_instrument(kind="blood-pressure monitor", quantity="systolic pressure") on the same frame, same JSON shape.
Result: {"value": 149, "unit": "mmHg"}
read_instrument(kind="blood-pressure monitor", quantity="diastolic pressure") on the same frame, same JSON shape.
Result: {"value": 104, "unit": "mmHg"}
